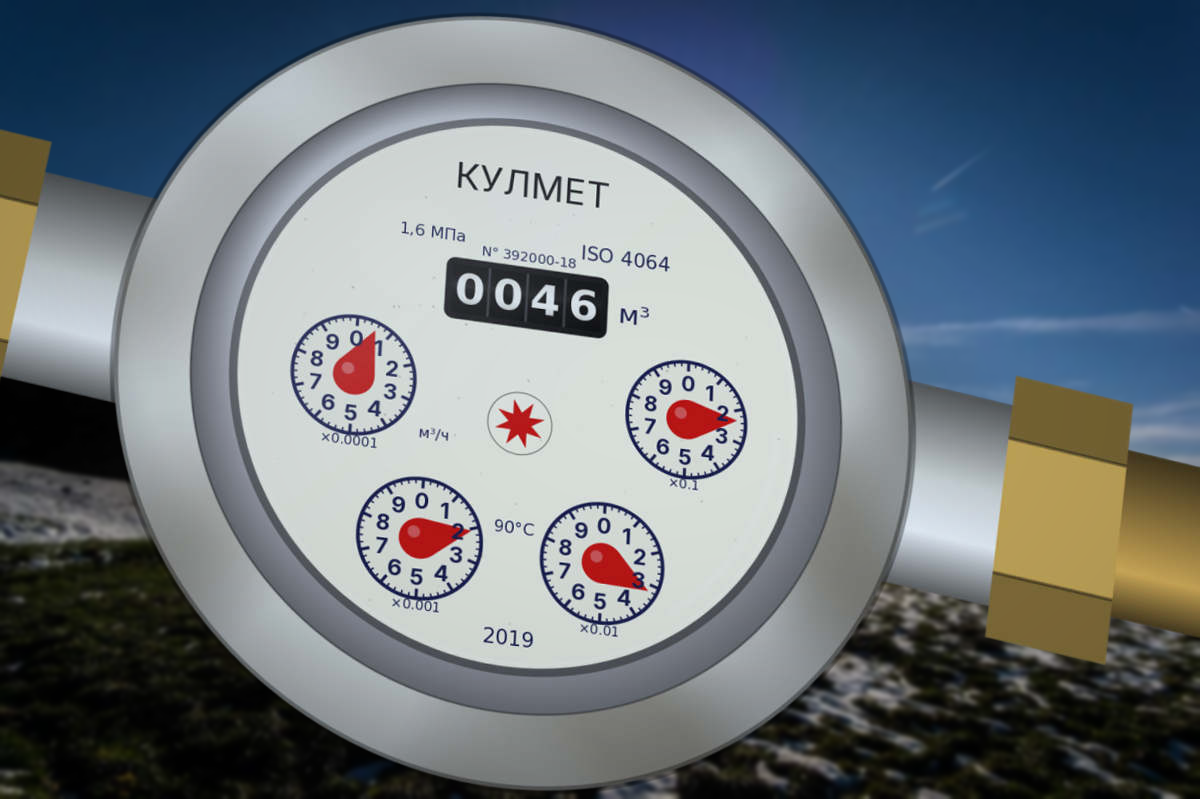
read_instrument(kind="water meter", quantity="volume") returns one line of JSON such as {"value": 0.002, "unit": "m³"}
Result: {"value": 46.2320, "unit": "m³"}
